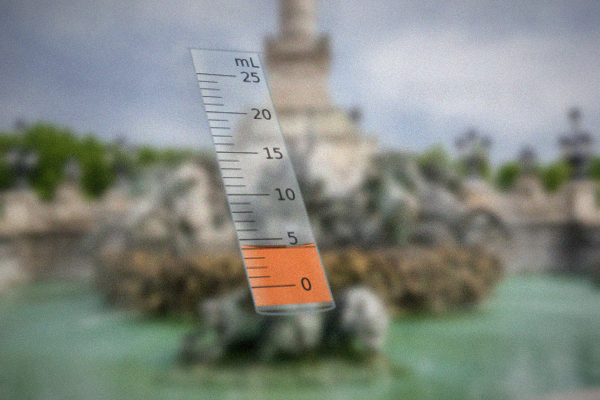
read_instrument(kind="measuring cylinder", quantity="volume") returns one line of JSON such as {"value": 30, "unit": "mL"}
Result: {"value": 4, "unit": "mL"}
